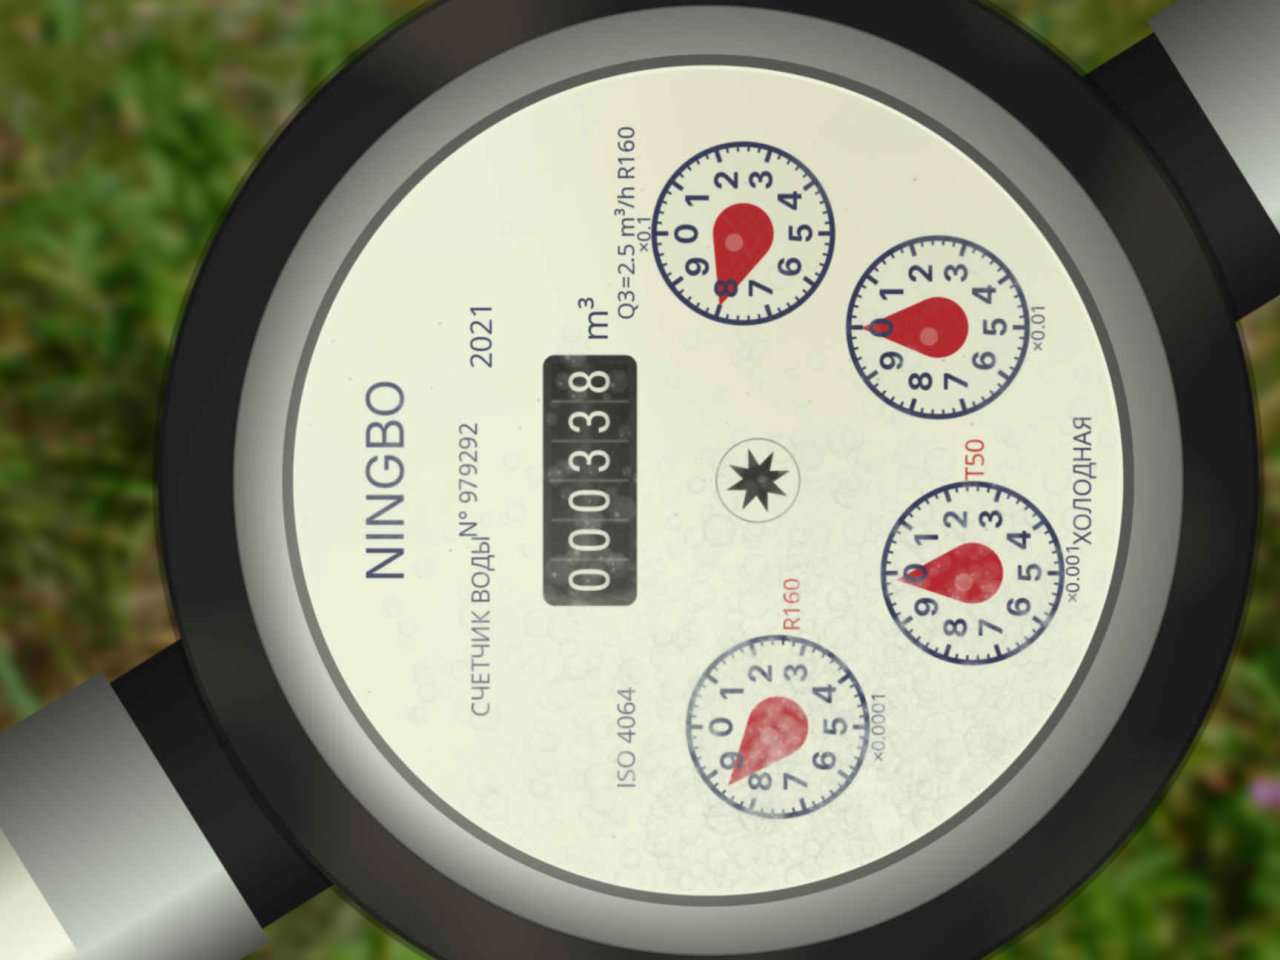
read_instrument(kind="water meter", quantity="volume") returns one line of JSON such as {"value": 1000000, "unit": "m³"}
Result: {"value": 338.7998, "unit": "m³"}
